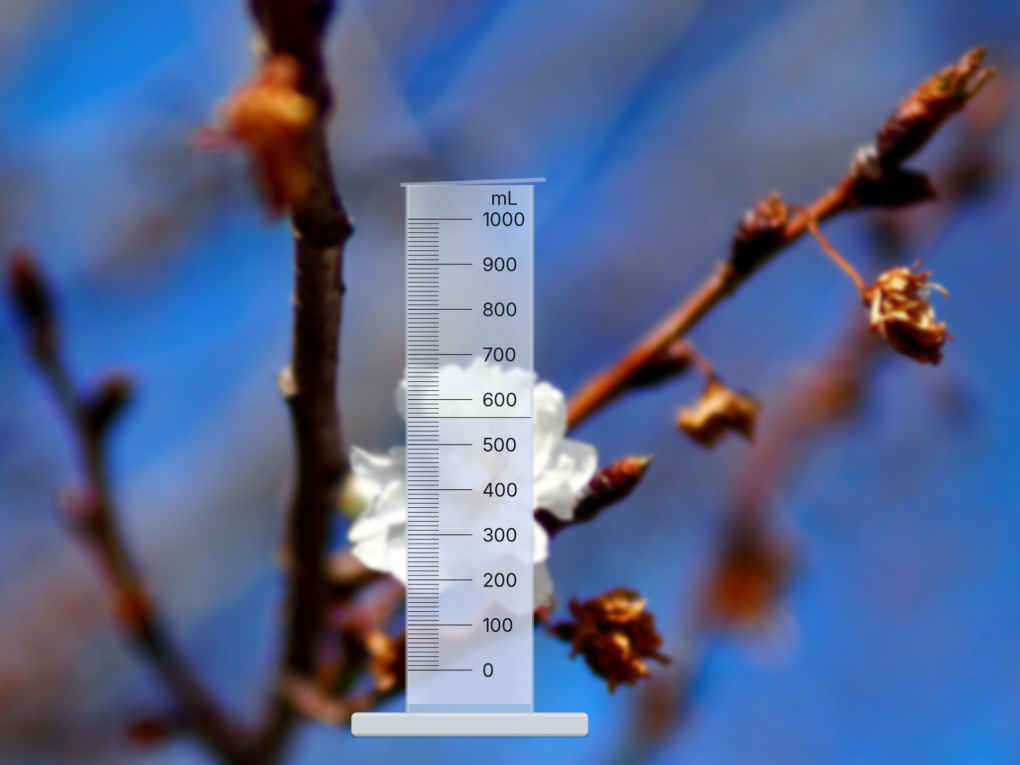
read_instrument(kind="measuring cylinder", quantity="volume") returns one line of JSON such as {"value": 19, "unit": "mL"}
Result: {"value": 560, "unit": "mL"}
